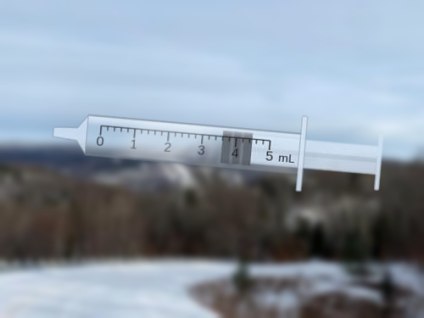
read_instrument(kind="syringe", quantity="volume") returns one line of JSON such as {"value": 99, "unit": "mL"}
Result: {"value": 3.6, "unit": "mL"}
